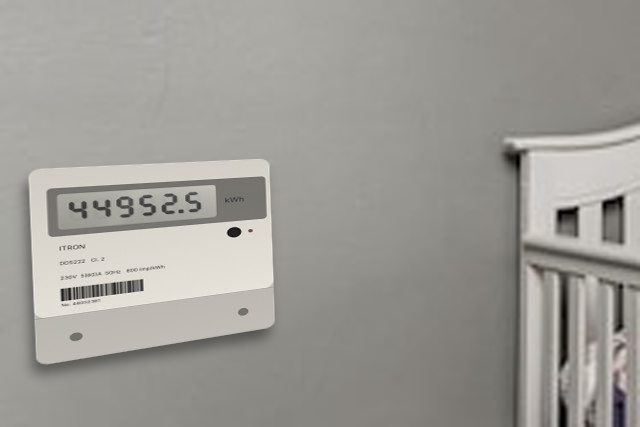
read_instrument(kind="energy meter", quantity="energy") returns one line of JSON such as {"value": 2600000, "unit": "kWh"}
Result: {"value": 44952.5, "unit": "kWh"}
